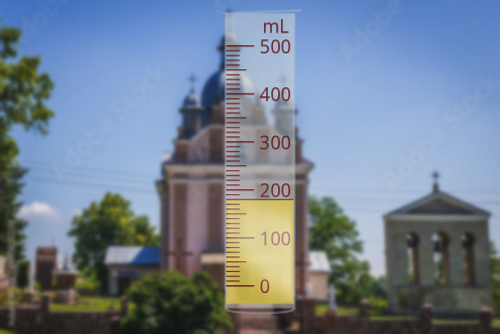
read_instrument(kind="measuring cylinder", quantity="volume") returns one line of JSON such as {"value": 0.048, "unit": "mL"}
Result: {"value": 180, "unit": "mL"}
